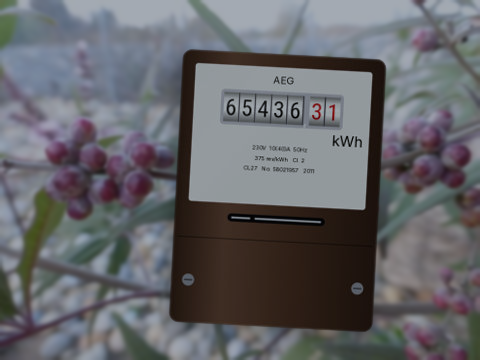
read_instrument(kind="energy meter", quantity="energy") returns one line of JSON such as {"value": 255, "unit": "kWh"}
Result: {"value": 65436.31, "unit": "kWh"}
